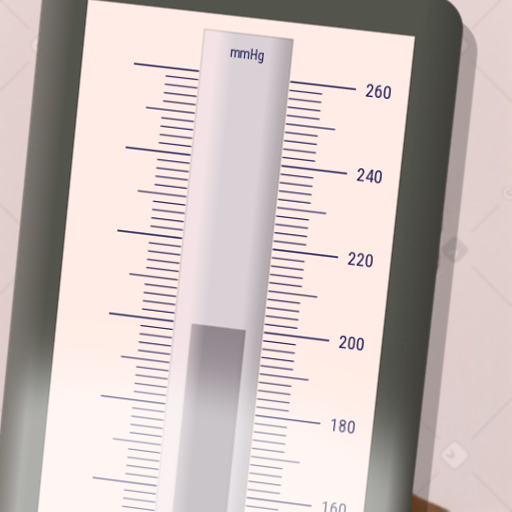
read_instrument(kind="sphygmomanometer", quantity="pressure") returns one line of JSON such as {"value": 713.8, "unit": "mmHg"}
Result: {"value": 200, "unit": "mmHg"}
